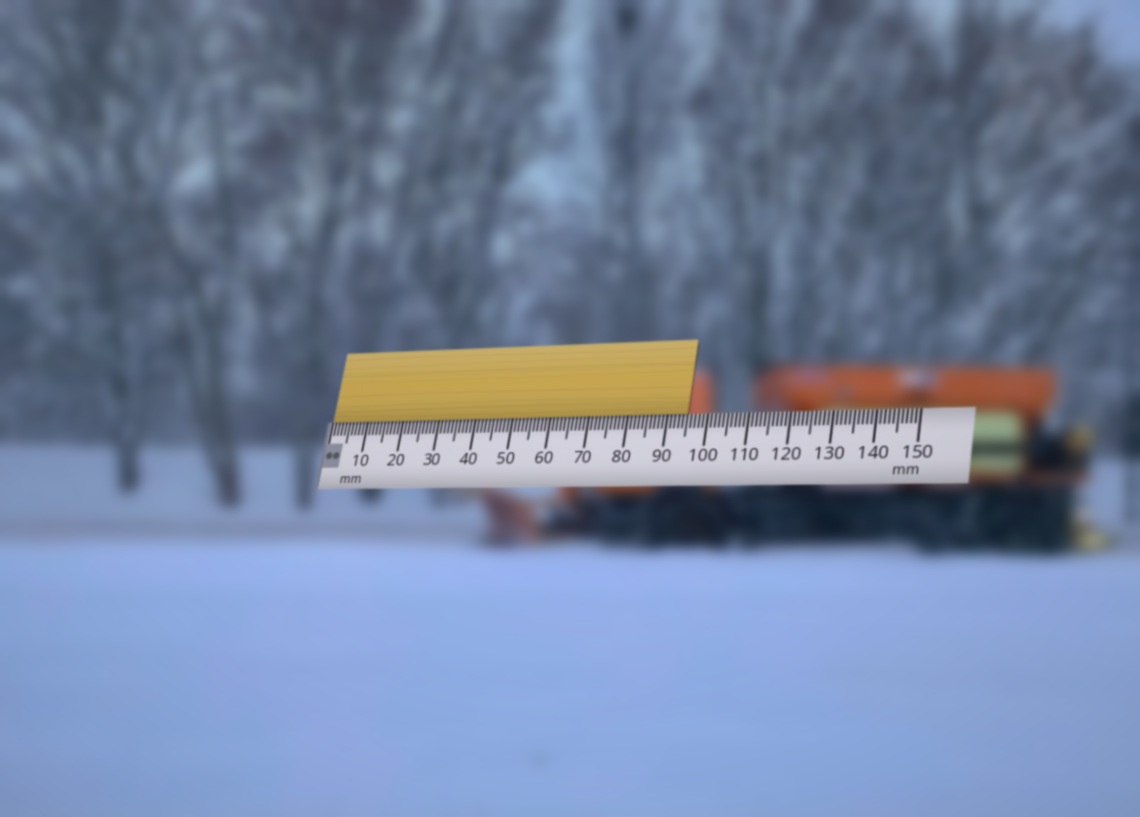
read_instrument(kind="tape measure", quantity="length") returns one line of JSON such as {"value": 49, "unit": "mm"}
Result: {"value": 95, "unit": "mm"}
